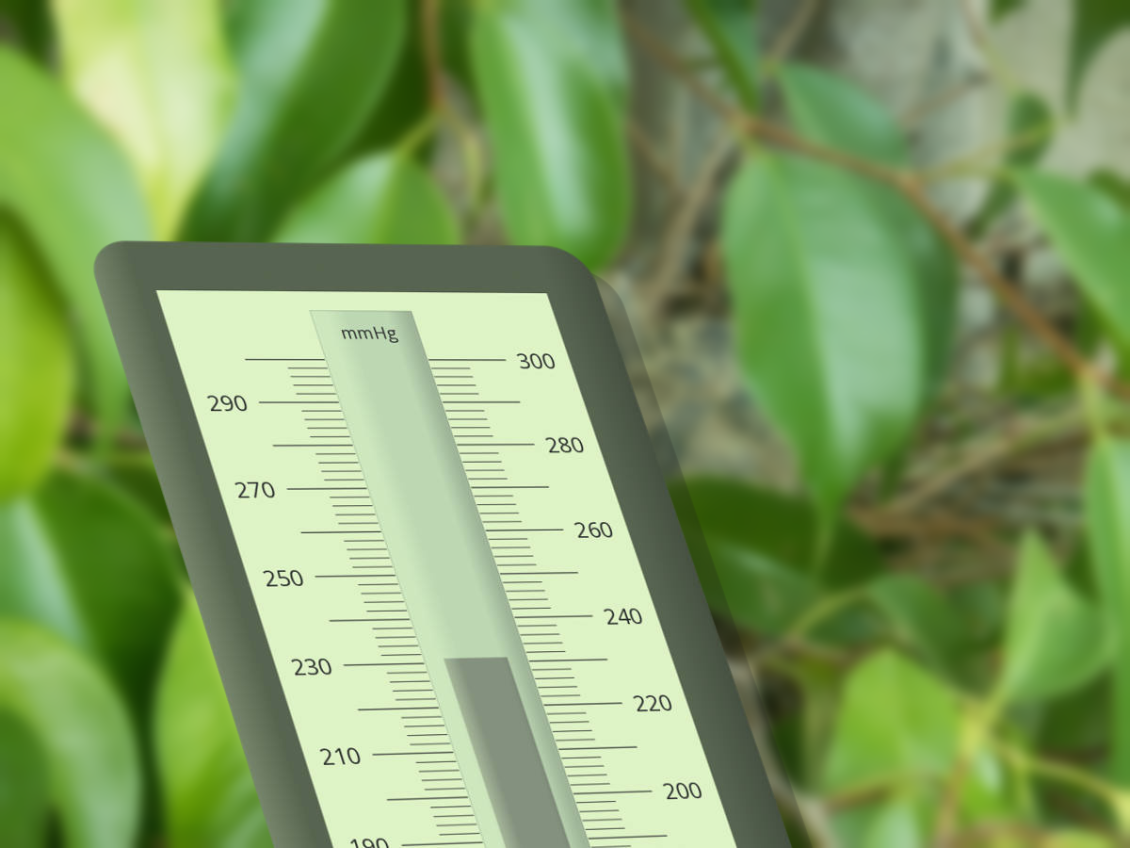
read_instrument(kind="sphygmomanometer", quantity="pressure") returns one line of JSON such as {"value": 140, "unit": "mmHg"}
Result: {"value": 231, "unit": "mmHg"}
